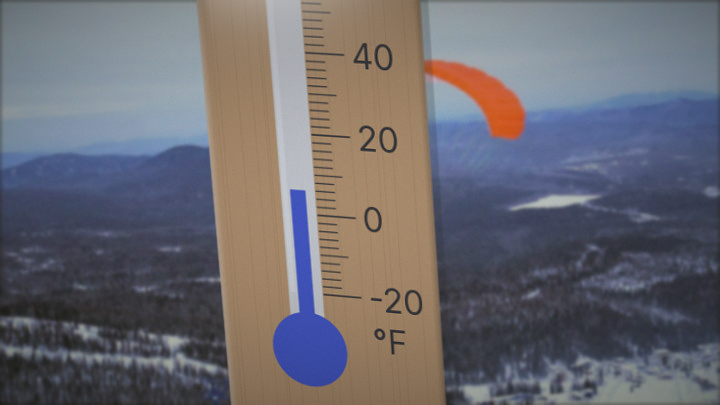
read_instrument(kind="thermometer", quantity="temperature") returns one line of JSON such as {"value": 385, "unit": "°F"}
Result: {"value": 6, "unit": "°F"}
